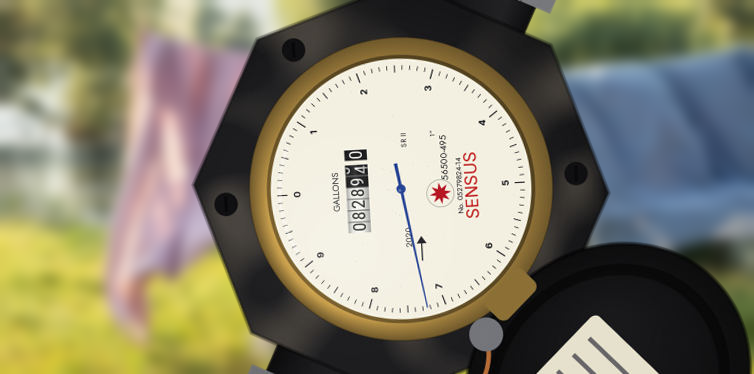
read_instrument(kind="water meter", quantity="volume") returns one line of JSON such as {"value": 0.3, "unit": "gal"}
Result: {"value": 828937.2, "unit": "gal"}
